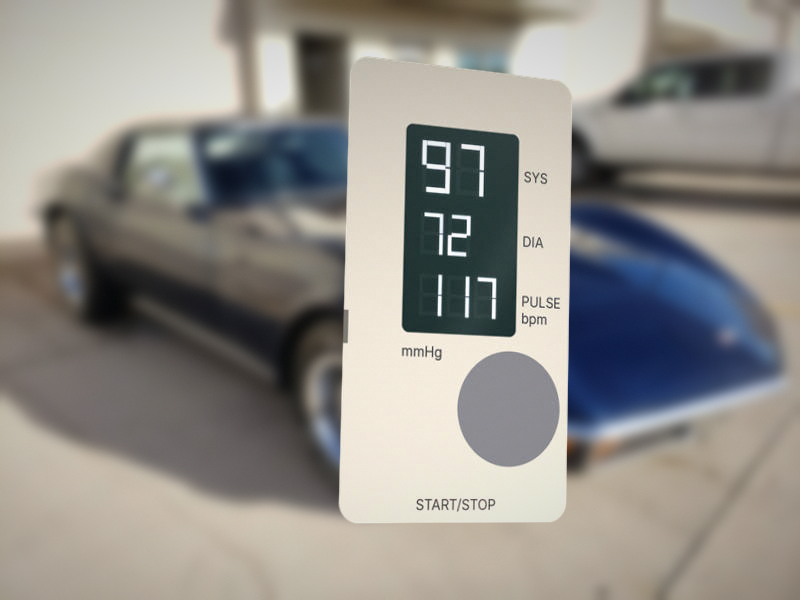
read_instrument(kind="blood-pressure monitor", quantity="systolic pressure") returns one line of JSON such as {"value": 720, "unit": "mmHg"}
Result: {"value": 97, "unit": "mmHg"}
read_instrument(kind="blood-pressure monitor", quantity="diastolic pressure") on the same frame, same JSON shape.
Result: {"value": 72, "unit": "mmHg"}
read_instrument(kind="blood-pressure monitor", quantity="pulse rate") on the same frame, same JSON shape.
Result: {"value": 117, "unit": "bpm"}
